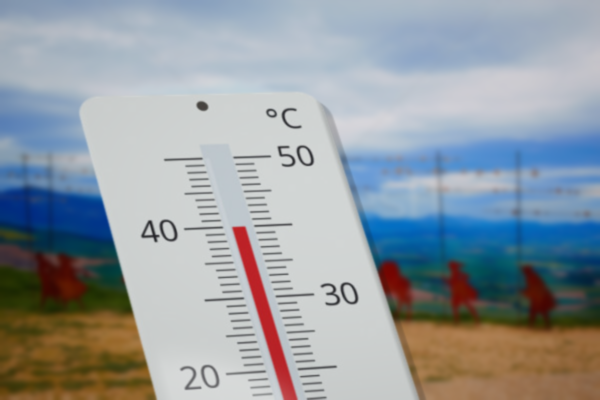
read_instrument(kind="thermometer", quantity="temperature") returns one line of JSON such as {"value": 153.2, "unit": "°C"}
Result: {"value": 40, "unit": "°C"}
